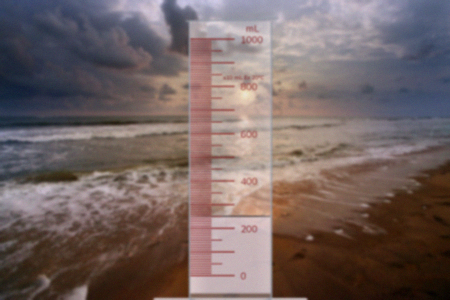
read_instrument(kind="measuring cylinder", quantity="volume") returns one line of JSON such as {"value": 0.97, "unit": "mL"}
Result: {"value": 250, "unit": "mL"}
